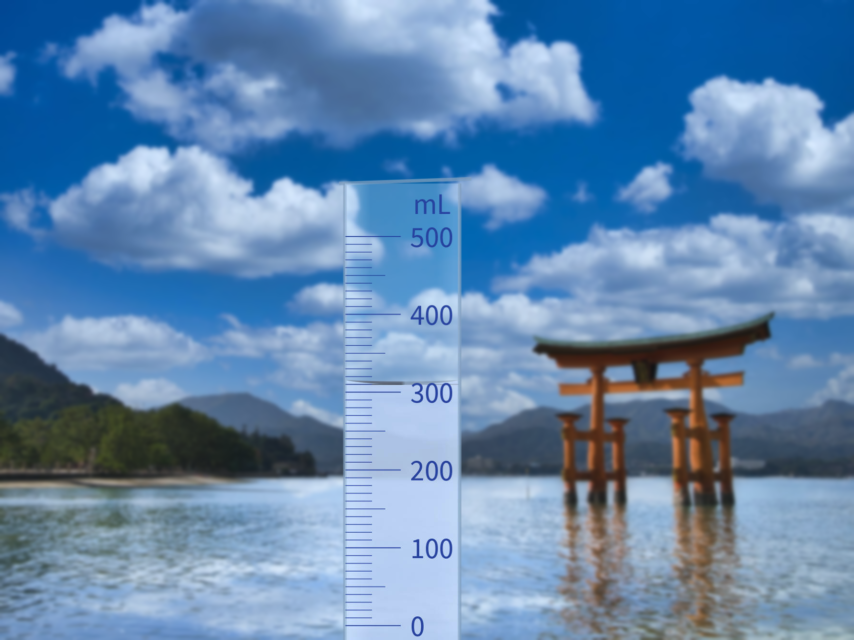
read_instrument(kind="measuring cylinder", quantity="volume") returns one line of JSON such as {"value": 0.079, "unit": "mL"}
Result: {"value": 310, "unit": "mL"}
